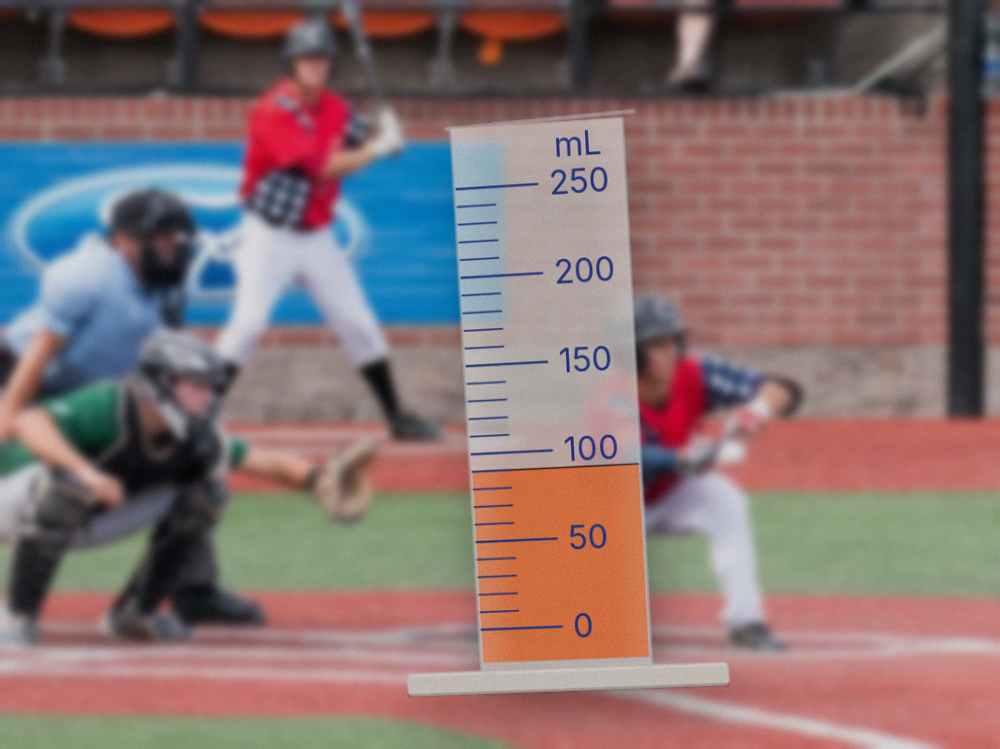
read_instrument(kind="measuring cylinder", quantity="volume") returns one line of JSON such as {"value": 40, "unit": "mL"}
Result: {"value": 90, "unit": "mL"}
